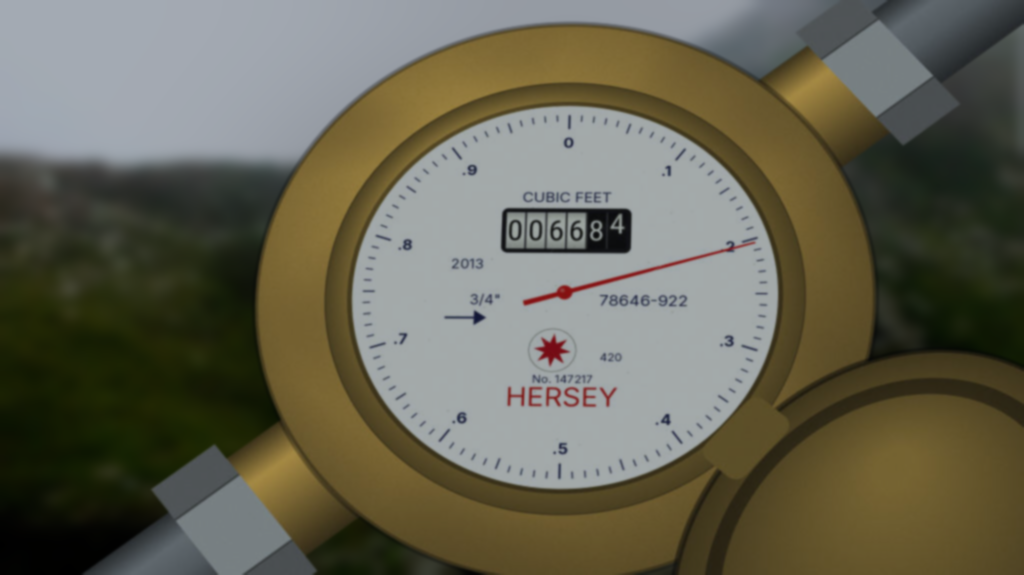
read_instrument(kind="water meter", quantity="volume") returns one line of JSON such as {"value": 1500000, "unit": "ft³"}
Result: {"value": 6684.20, "unit": "ft³"}
